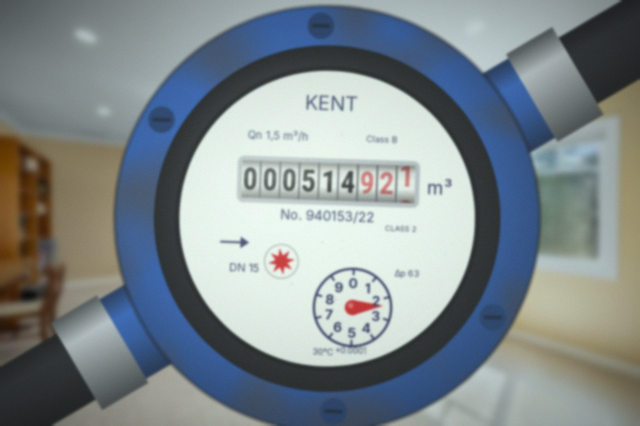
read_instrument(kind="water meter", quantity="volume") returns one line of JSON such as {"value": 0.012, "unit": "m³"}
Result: {"value": 514.9212, "unit": "m³"}
